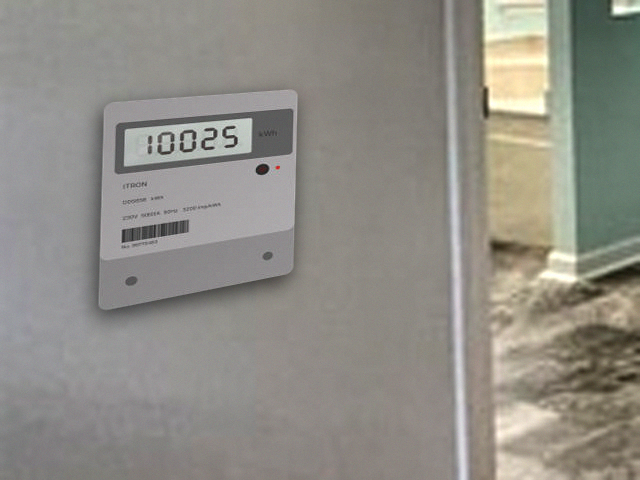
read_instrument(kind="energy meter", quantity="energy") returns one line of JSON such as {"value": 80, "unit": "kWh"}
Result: {"value": 10025, "unit": "kWh"}
